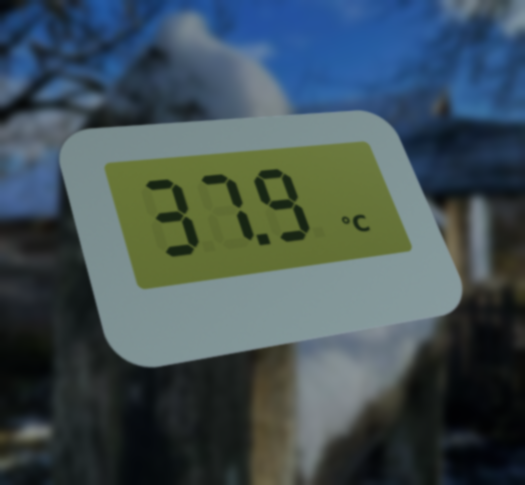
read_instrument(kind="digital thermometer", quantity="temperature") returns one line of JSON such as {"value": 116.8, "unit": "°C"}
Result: {"value": 37.9, "unit": "°C"}
